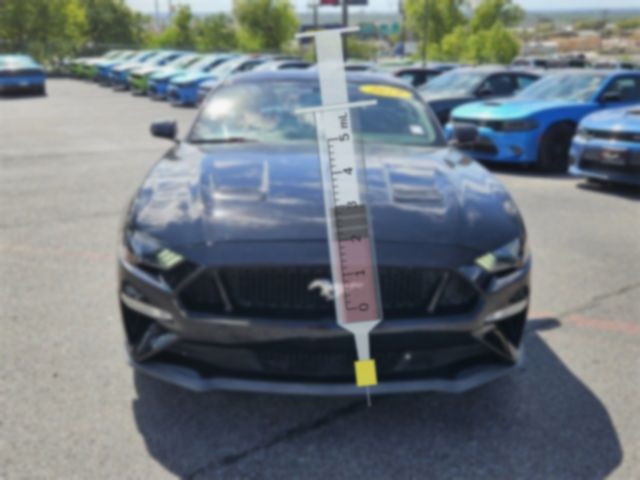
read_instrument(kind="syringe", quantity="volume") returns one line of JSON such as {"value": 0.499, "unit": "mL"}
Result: {"value": 2, "unit": "mL"}
